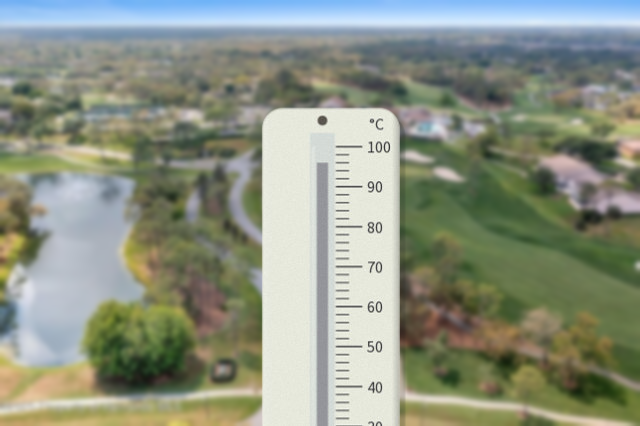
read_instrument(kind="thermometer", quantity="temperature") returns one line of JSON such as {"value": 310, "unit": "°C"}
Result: {"value": 96, "unit": "°C"}
